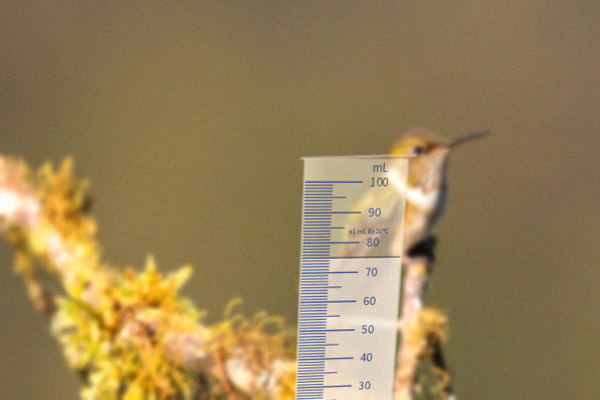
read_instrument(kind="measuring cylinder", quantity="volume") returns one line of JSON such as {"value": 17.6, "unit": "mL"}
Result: {"value": 75, "unit": "mL"}
